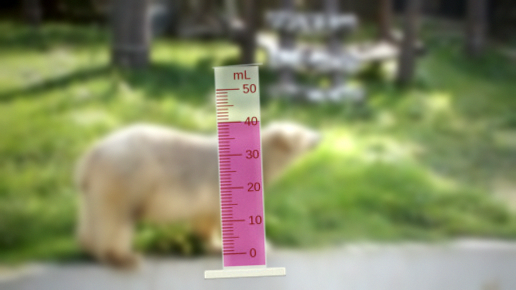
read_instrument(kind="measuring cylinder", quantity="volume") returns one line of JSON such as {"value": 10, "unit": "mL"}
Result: {"value": 40, "unit": "mL"}
